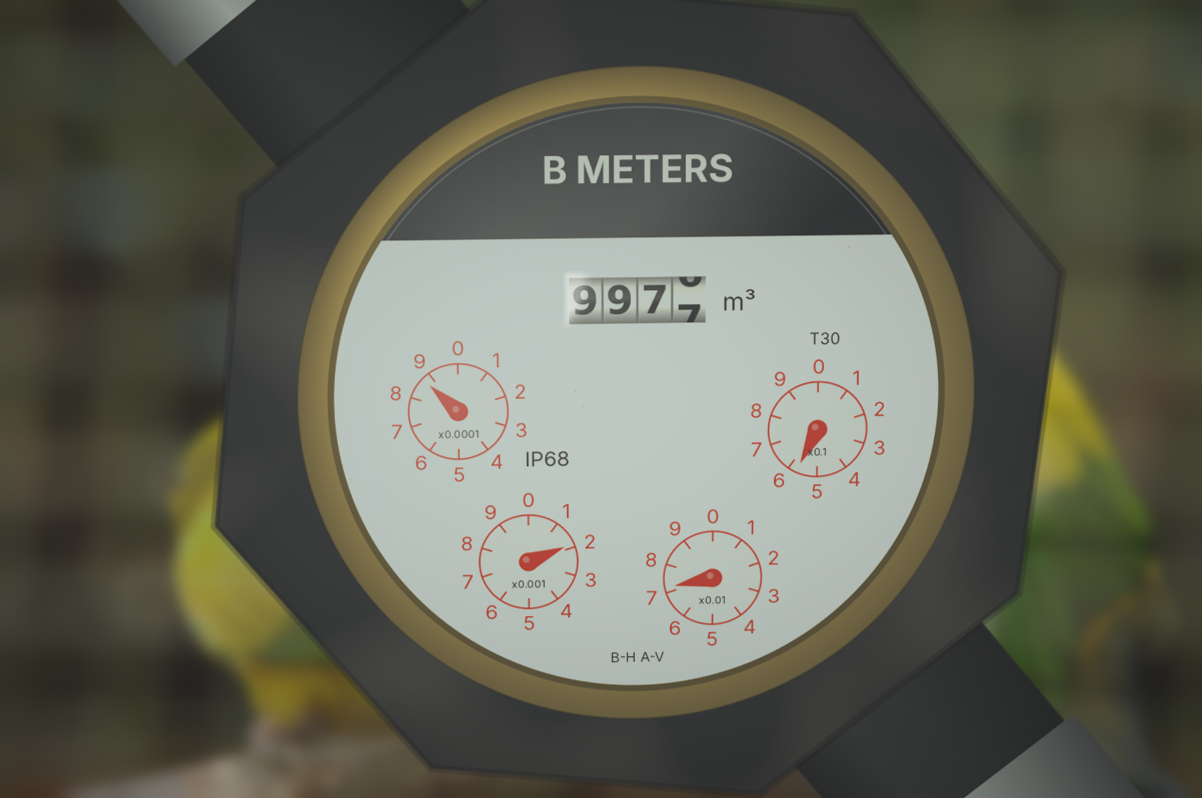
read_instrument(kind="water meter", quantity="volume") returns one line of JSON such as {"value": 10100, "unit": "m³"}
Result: {"value": 9976.5718, "unit": "m³"}
